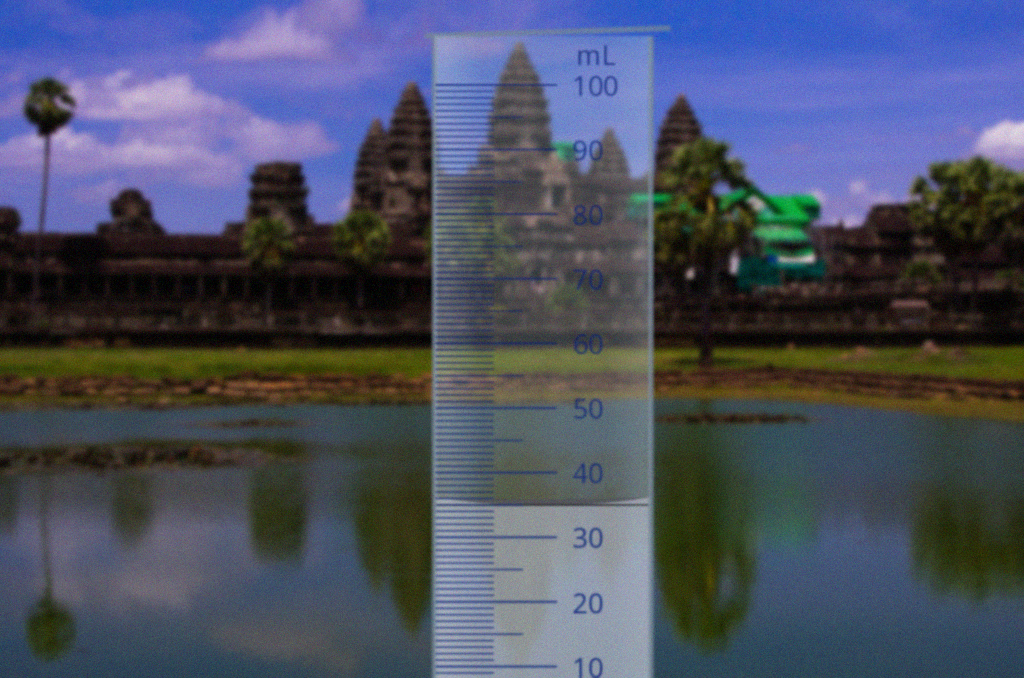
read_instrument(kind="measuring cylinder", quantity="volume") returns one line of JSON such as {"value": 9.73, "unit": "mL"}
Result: {"value": 35, "unit": "mL"}
